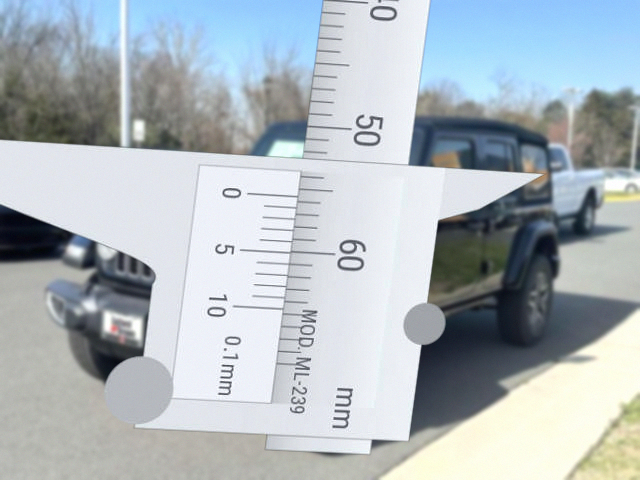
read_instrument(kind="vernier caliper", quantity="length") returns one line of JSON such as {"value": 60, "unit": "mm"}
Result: {"value": 55.6, "unit": "mm"}
